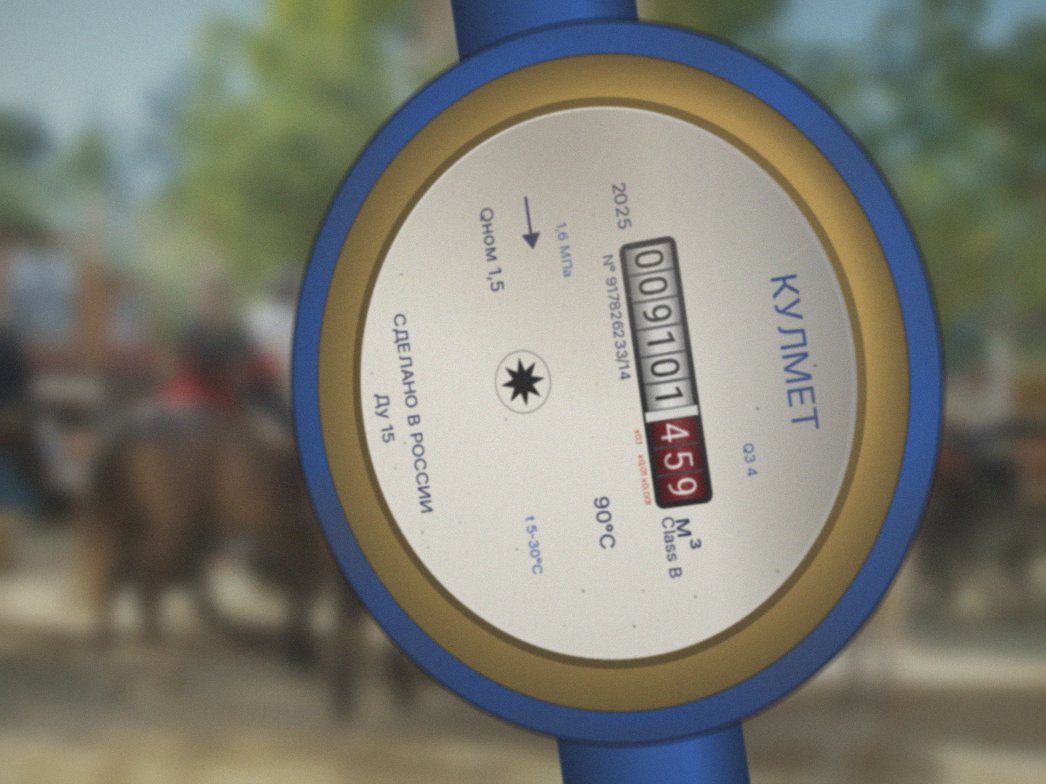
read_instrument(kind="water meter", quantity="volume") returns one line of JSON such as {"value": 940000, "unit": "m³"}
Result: {"value": 9101.459, "unit": "m³"}
